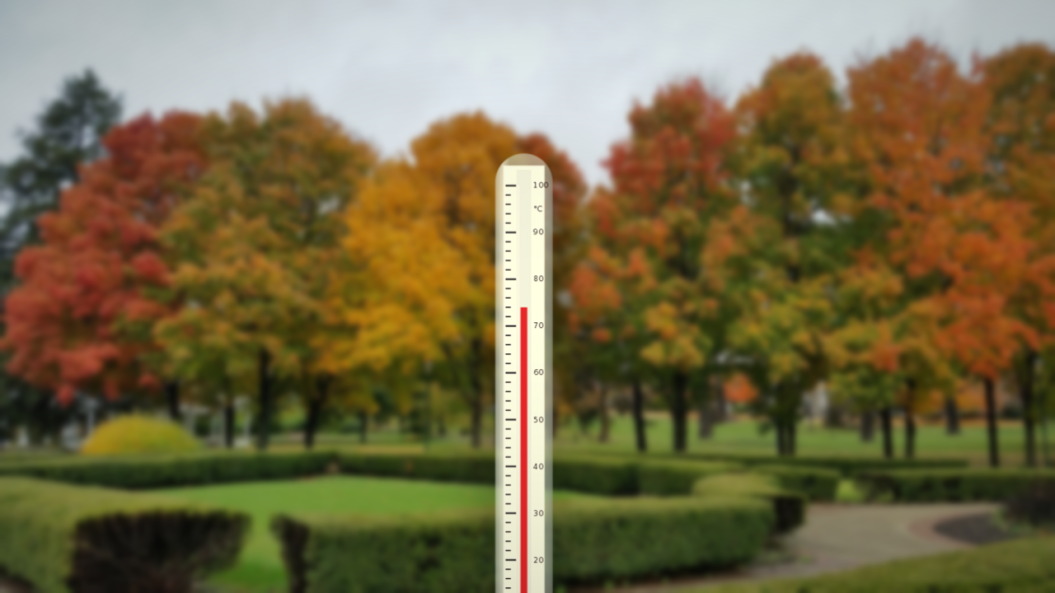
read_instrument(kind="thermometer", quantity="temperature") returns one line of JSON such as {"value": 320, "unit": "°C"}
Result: {"value": 74, "unit": "°C"}
